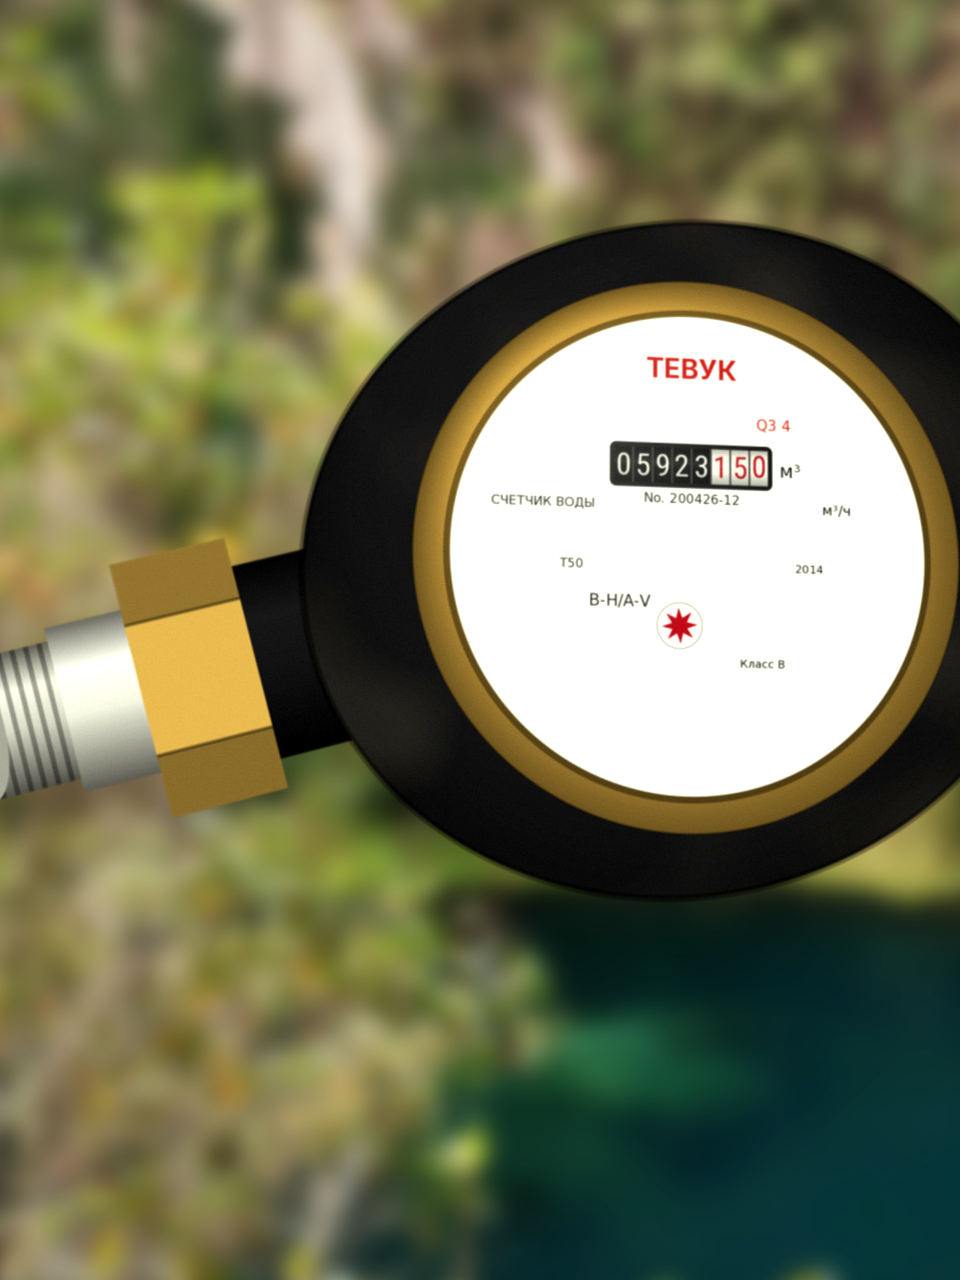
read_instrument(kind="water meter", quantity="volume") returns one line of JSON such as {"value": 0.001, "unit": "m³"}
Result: {"value": 5923.150, "unit": "m³"}
